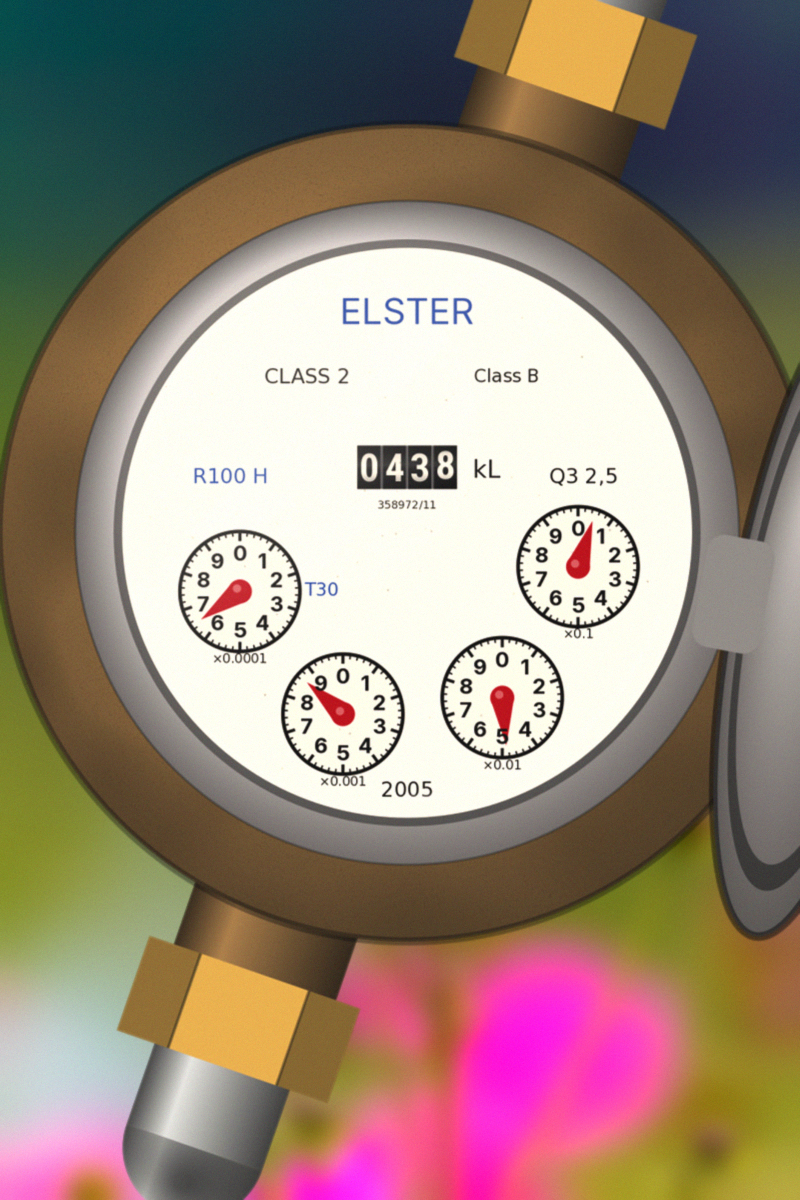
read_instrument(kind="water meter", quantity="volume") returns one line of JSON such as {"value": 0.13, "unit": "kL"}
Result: {"value": 438.0486, "unit": "kL"}
